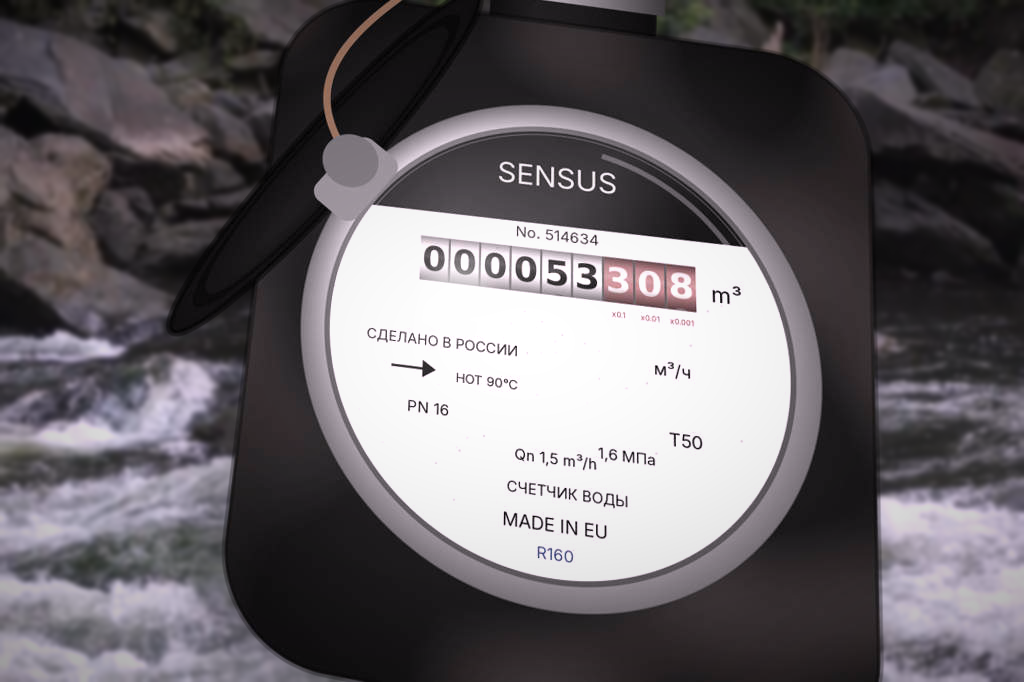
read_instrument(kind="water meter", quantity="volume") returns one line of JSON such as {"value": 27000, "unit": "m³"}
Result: {"value": 53.308, "unit": "m³"}
